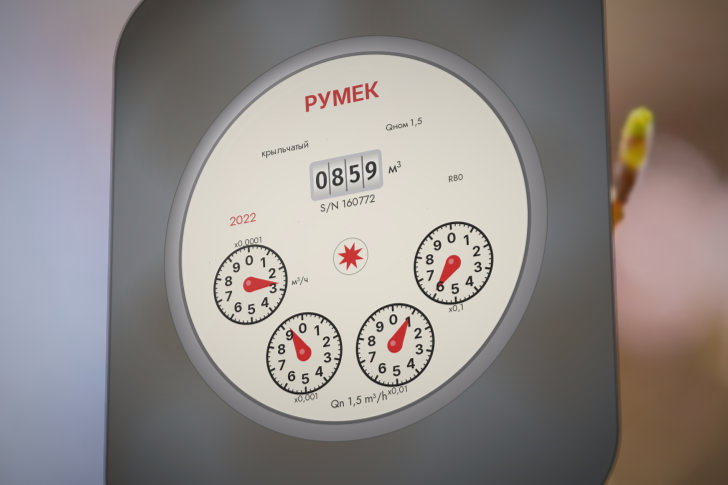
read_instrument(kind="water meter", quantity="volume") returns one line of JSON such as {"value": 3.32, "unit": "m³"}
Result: {"value": 859.6092, "unit": "m³"}
